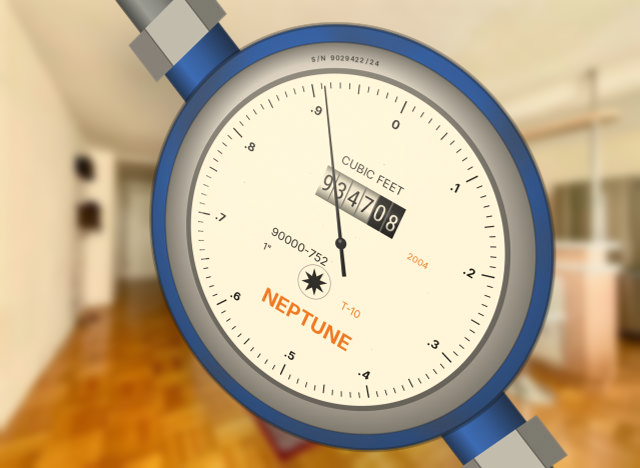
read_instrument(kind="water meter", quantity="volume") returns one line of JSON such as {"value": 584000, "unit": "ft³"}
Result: {"value": 934707.91, "unit": "ft³"}
